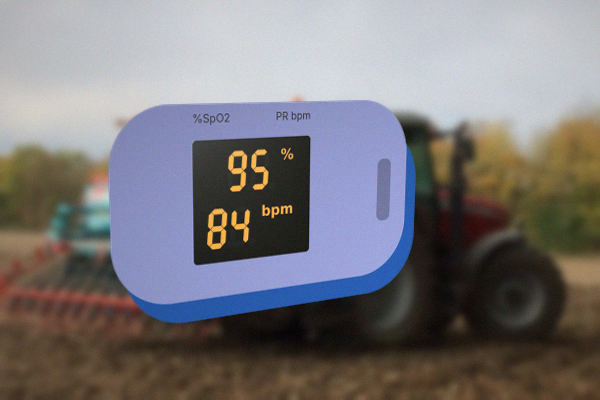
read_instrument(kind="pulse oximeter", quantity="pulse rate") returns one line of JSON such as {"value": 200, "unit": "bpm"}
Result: {"value": 84, "unit": "bpm"}
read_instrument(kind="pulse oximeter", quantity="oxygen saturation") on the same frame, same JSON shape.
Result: {"value": 95, "unit": "%"}
